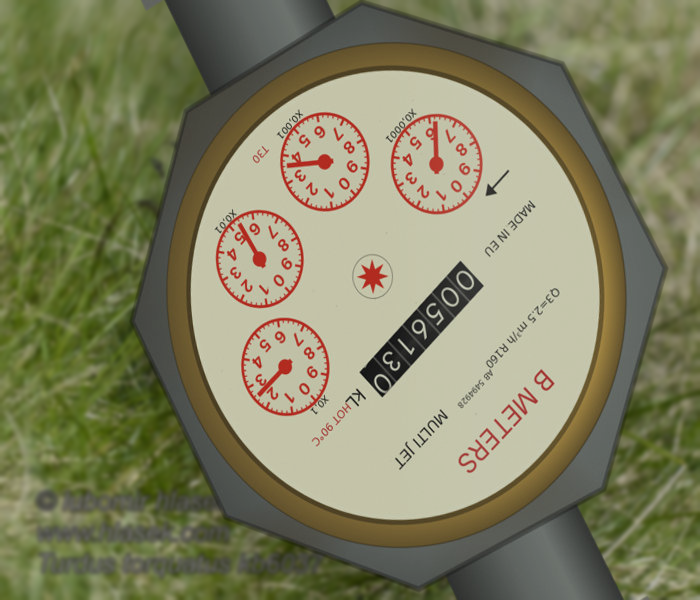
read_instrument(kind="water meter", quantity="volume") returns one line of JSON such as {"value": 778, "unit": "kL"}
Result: {"value": 56130.2536, "unit": "kL"}
